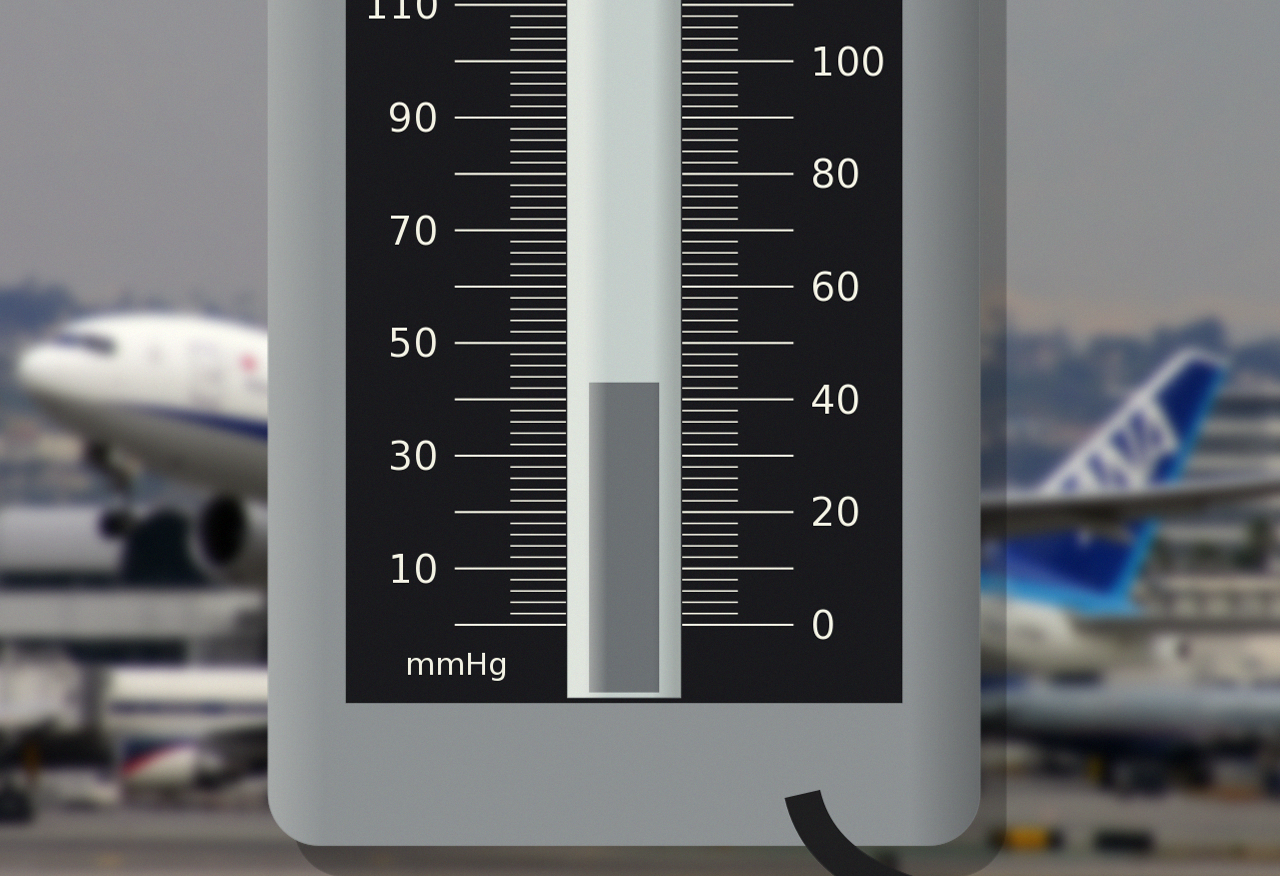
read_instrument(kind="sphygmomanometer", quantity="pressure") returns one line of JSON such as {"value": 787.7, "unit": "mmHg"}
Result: {"value": 43, "unit": "mmHg"}
